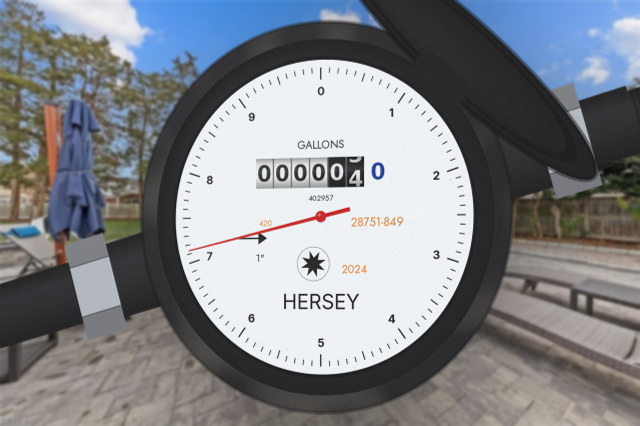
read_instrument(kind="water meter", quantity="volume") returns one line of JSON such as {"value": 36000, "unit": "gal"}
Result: {"value": 37.1, "unit": "gal"}
